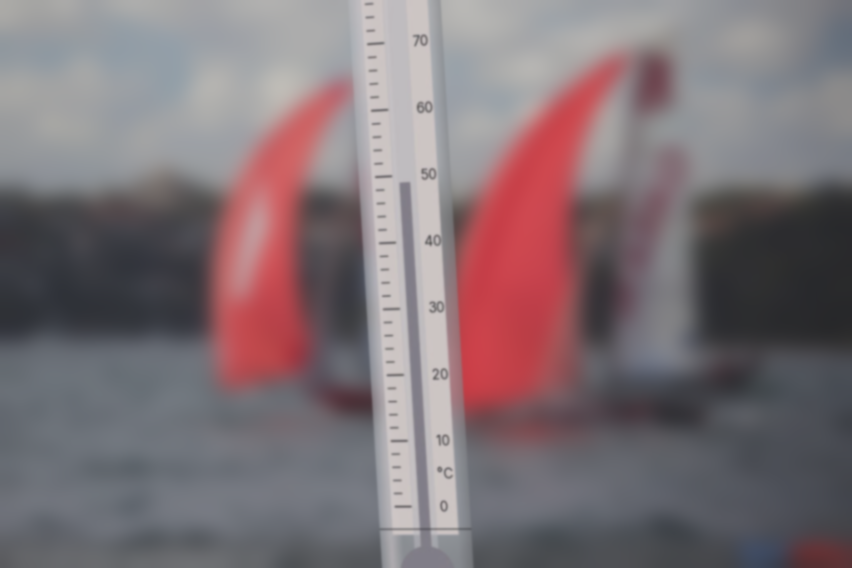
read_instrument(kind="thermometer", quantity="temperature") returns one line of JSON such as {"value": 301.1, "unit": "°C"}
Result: {"value": 49, "unit": "°C"}
